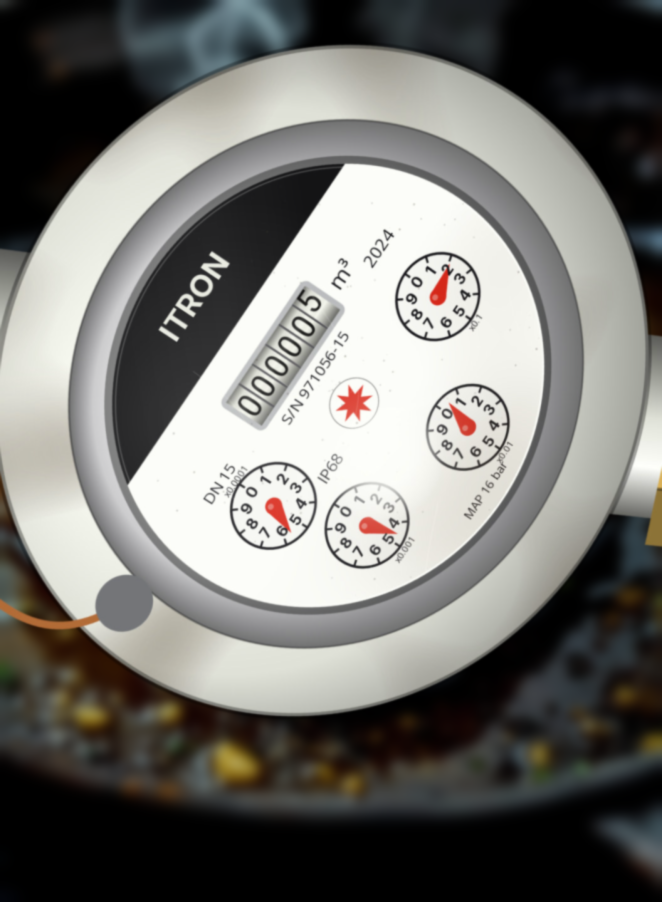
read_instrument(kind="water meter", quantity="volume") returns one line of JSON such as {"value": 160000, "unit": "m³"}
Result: {"value": 5.2045, "unit": "m³"}
